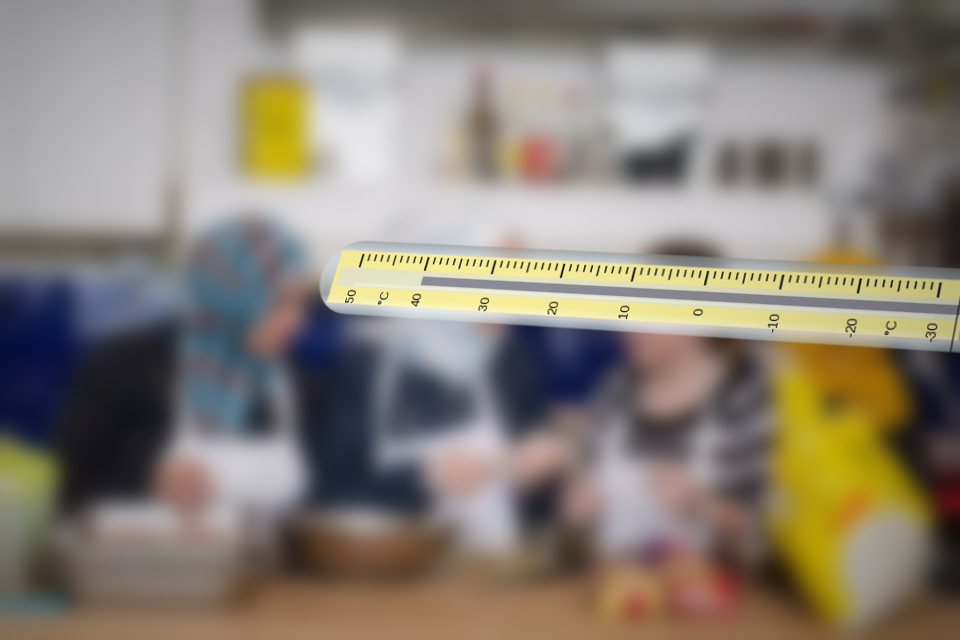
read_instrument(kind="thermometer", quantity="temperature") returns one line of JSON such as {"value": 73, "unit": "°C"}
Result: {"value": 40, "unit": "°C"}
